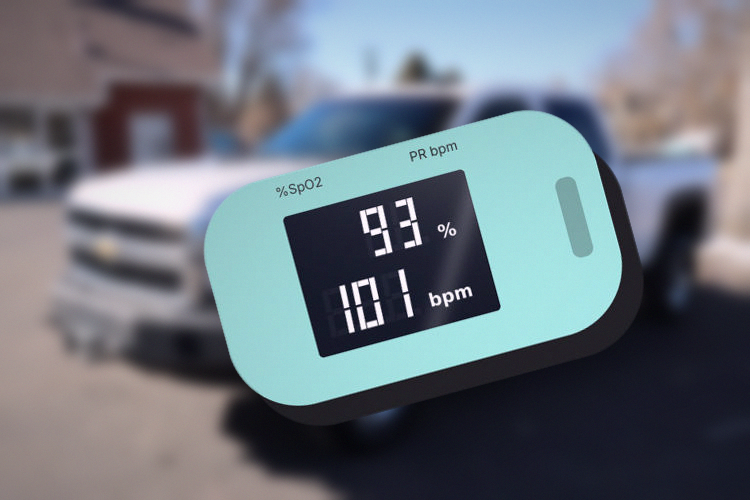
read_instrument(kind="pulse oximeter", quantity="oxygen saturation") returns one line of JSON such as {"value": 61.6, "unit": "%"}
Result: {"value": 93, "unit": "%"}
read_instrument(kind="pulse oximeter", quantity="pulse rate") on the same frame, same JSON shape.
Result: {"value": 101, "unit": "bpm"}
